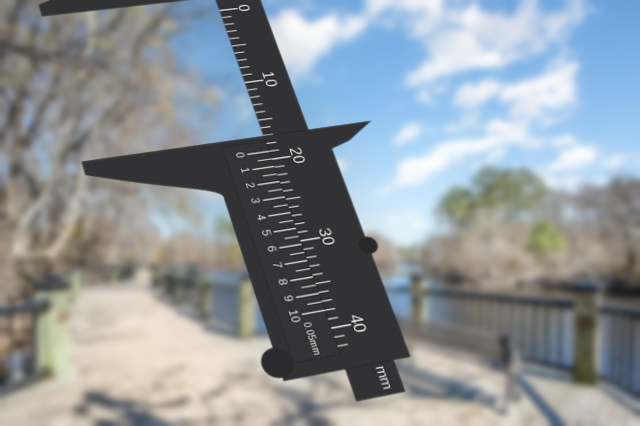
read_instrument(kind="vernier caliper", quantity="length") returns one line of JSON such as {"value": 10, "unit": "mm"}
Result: {"value": 19.0, "unit": "mm"}
